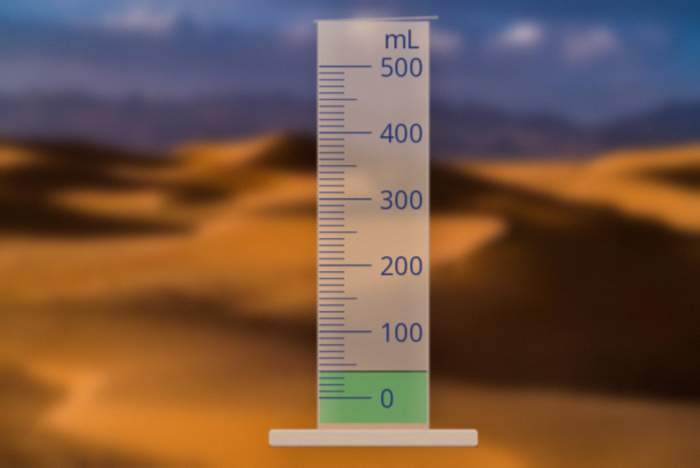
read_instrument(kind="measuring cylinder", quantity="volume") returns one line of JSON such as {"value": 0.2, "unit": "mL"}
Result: {"value": 40, "unit": "mL"}
